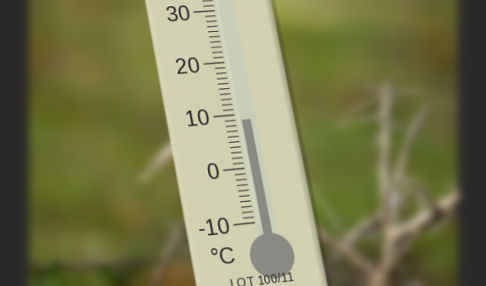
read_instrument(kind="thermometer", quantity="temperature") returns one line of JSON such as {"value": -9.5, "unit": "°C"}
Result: {"value": 9, "unit": "°C"}
